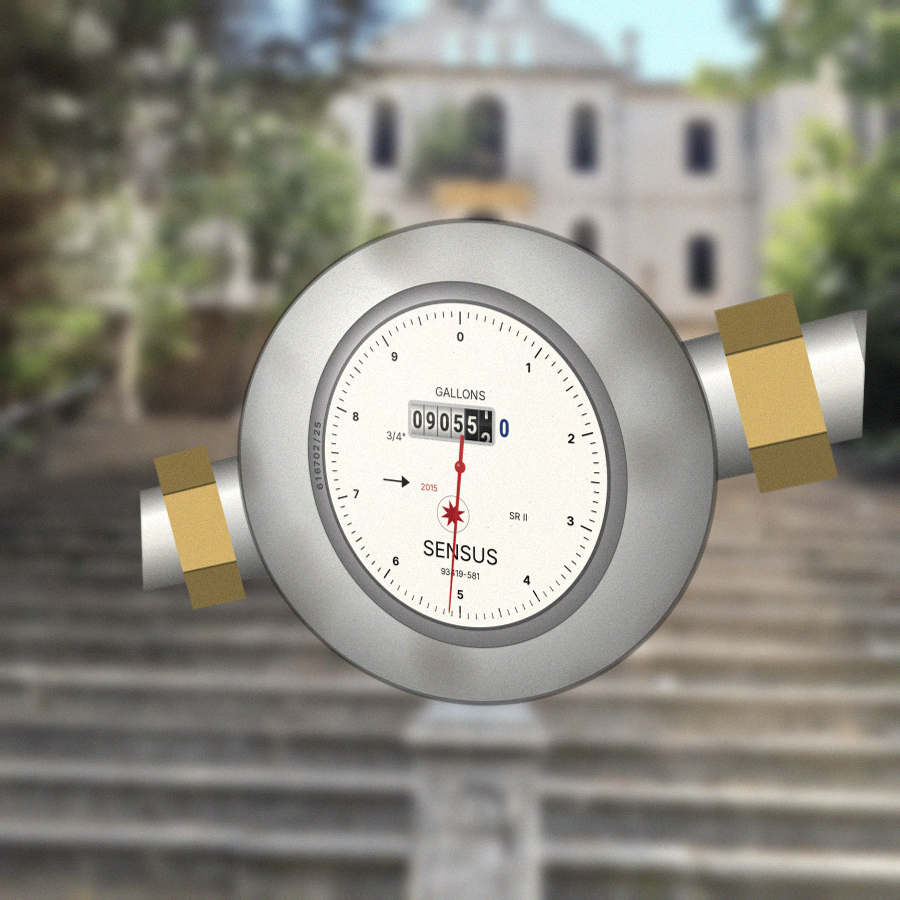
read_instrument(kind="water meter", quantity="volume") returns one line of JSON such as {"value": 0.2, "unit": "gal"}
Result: {"value": 905515.1, "unit": "gal"}
